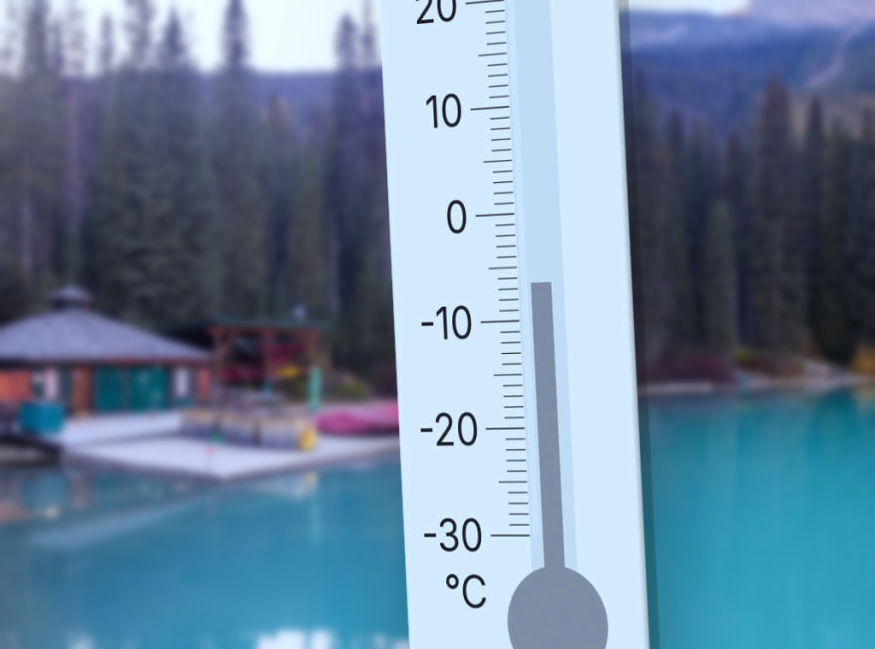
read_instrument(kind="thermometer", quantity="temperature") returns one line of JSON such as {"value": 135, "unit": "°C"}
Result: {"value": -6.5, "unit": "°C"}
